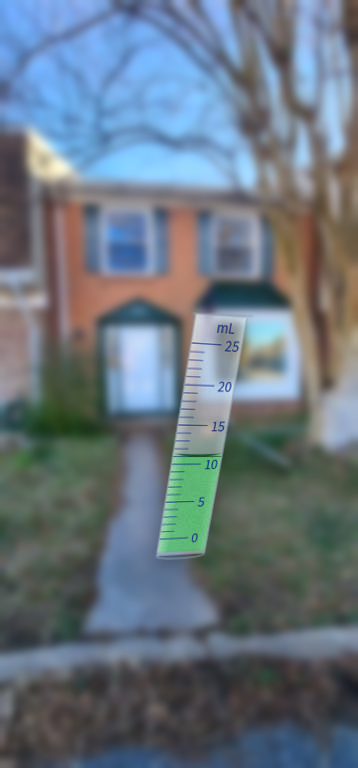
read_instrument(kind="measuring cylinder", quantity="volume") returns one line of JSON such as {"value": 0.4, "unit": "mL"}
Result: {"value": 11, "unit": "mL"}
